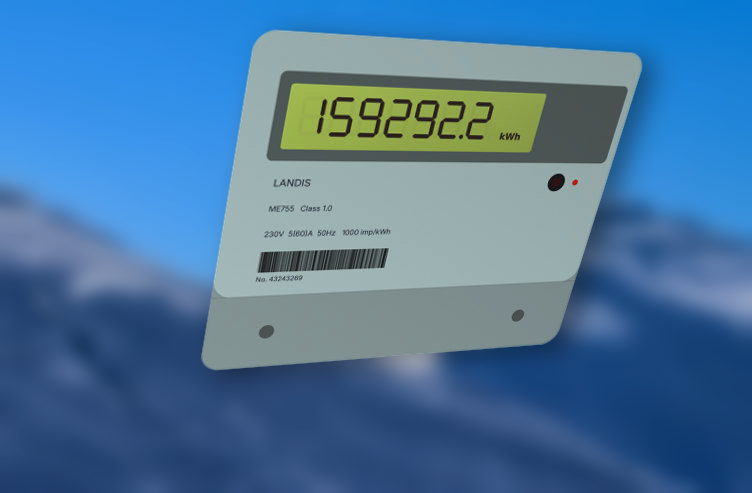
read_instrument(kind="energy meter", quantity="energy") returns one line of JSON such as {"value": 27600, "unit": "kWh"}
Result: {"value": 159292.2, "unit": "kWh"}
